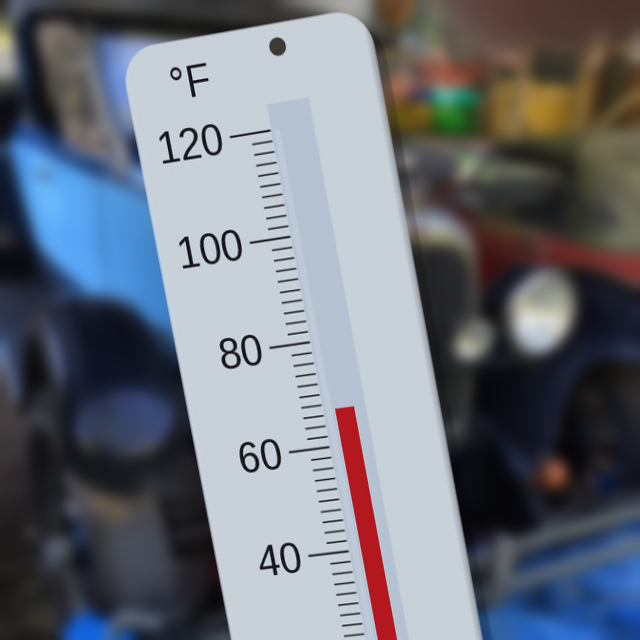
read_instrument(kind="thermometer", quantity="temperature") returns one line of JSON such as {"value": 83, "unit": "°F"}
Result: {"value": 67, "unit": "°F"}
